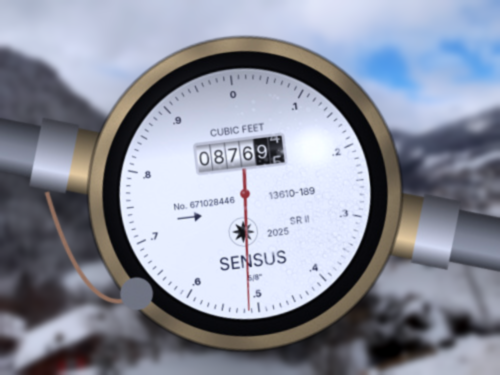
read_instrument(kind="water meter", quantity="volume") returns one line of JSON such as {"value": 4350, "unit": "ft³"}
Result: {"value": 87694.51, "unit": "ft³"}
